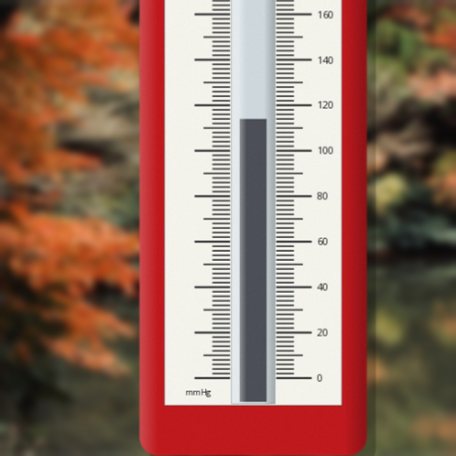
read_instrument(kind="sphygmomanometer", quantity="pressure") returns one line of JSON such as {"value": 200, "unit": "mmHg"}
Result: {"value": 114, "unit": "mmHg"}
